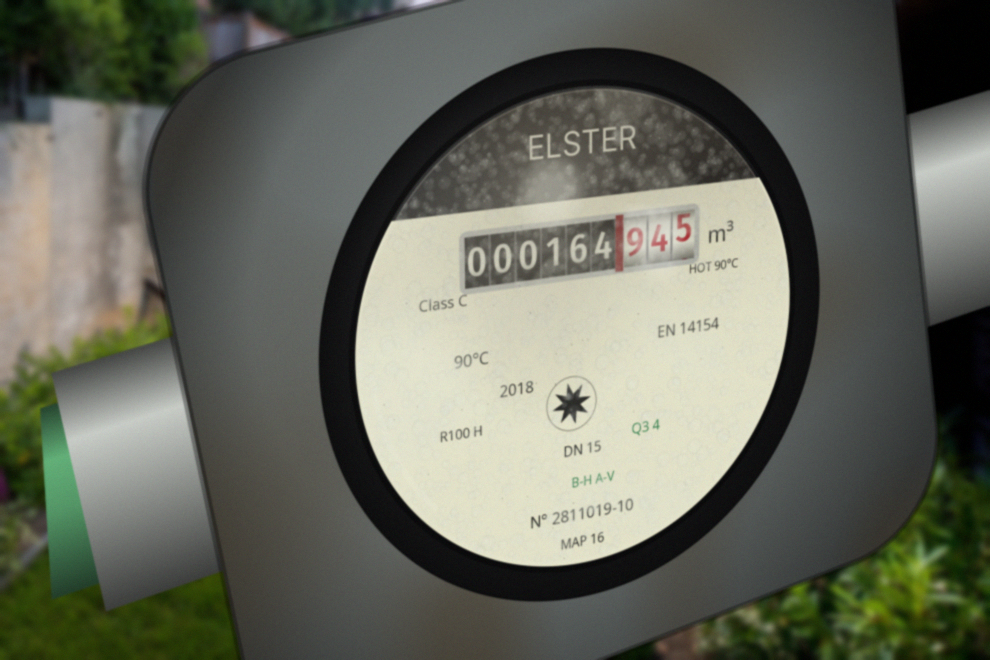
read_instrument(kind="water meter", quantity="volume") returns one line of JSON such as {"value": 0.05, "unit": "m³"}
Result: {"value": 164.945, "unit": "m³"}
